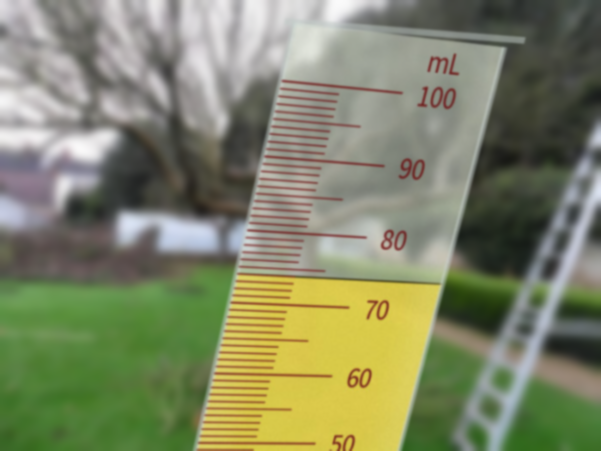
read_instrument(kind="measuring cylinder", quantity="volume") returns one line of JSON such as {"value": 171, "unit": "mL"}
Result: {"value": 74, "unit": "mL"}
